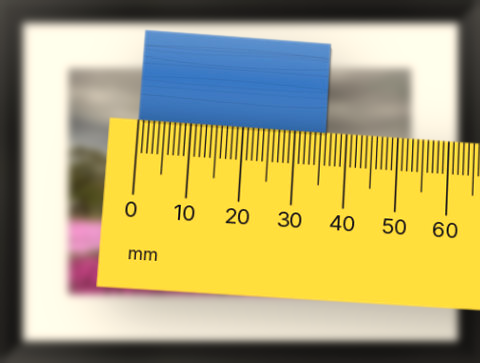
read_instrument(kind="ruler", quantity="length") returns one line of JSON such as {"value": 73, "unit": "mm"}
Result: {"value": 36, "unit": "mm"}
